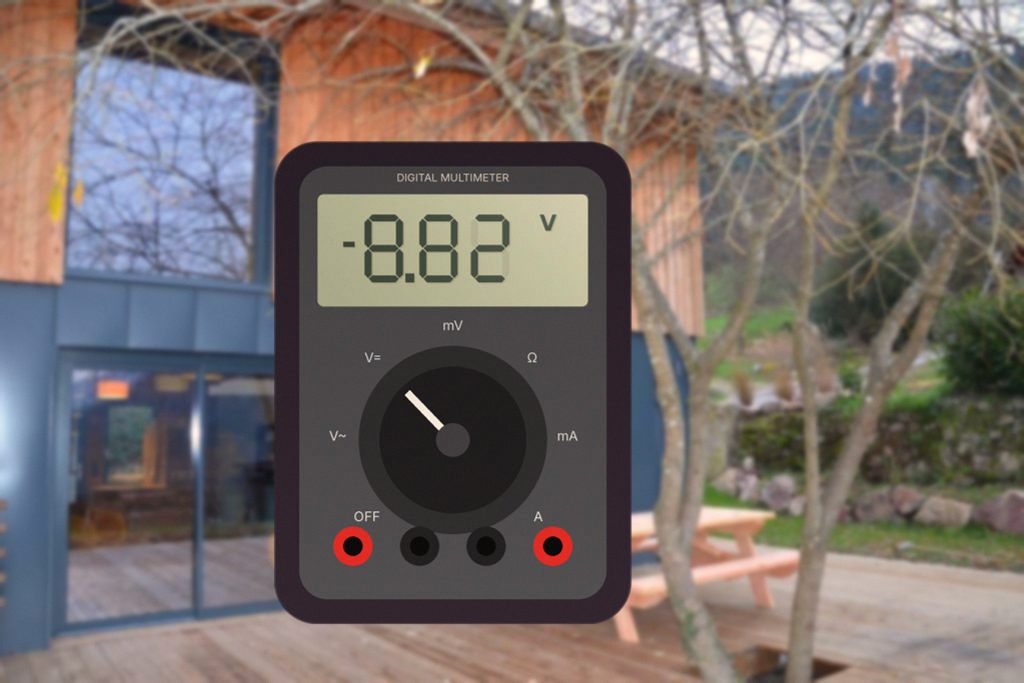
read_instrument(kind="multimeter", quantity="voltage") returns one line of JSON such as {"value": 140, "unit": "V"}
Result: {"value": -8.82, "unit": "V"}
